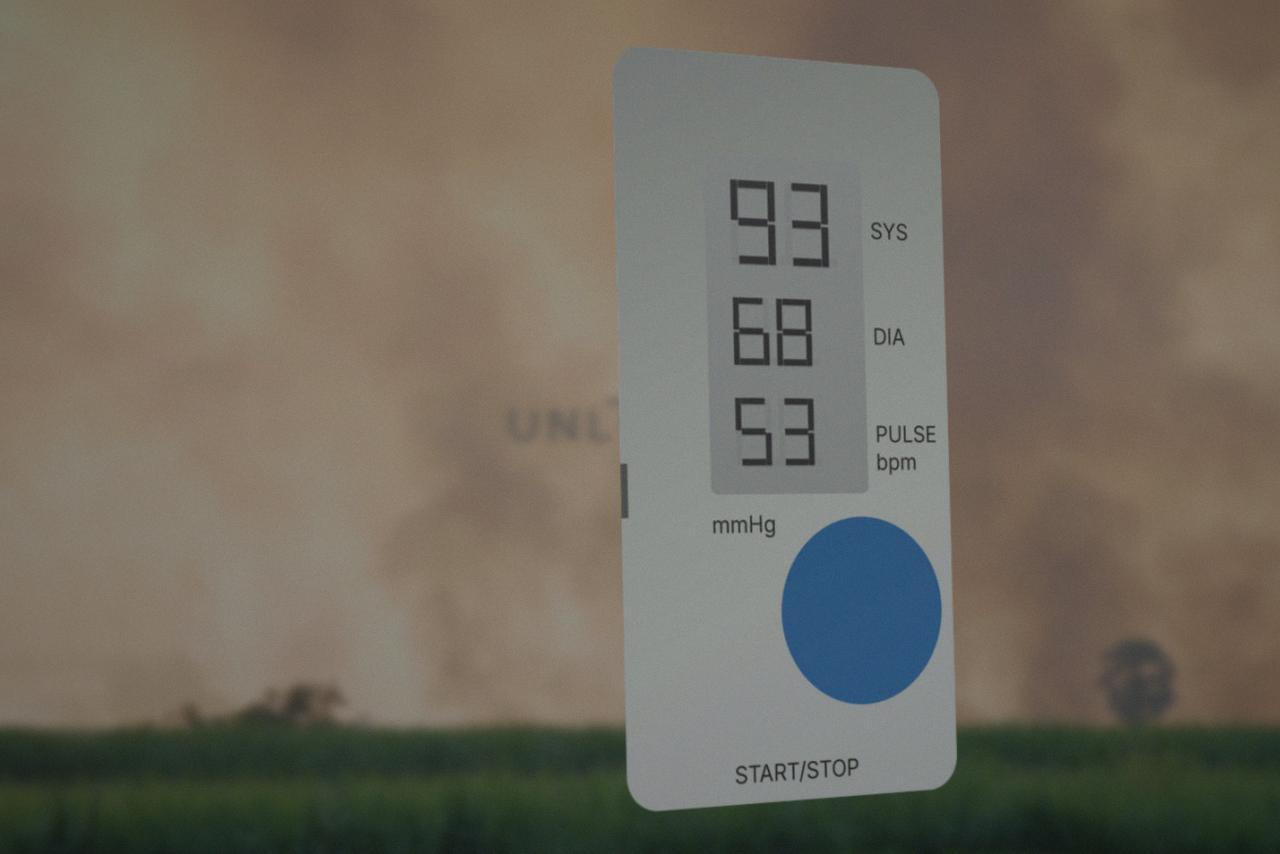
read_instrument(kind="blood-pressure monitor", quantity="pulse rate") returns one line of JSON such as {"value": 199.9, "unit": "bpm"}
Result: {"value": 53, "unit": "bpm"}
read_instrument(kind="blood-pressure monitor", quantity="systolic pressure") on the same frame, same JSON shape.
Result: {"value": 93, "unit": "mmHg"}
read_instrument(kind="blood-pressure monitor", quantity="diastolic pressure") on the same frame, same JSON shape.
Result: {"value": 68, "unit": "mmHg"}
